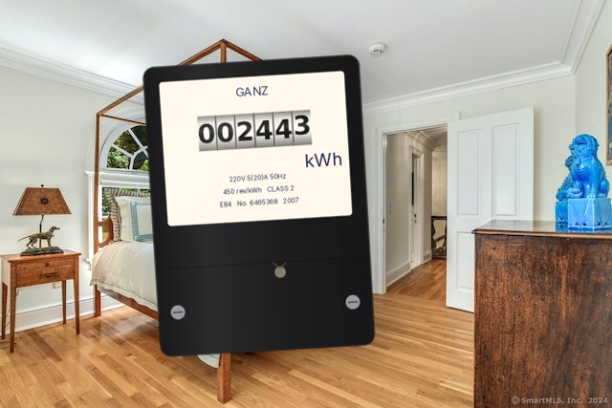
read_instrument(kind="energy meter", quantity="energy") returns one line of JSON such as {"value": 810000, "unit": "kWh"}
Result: {"value": 2443, "unit": "kWh"}
